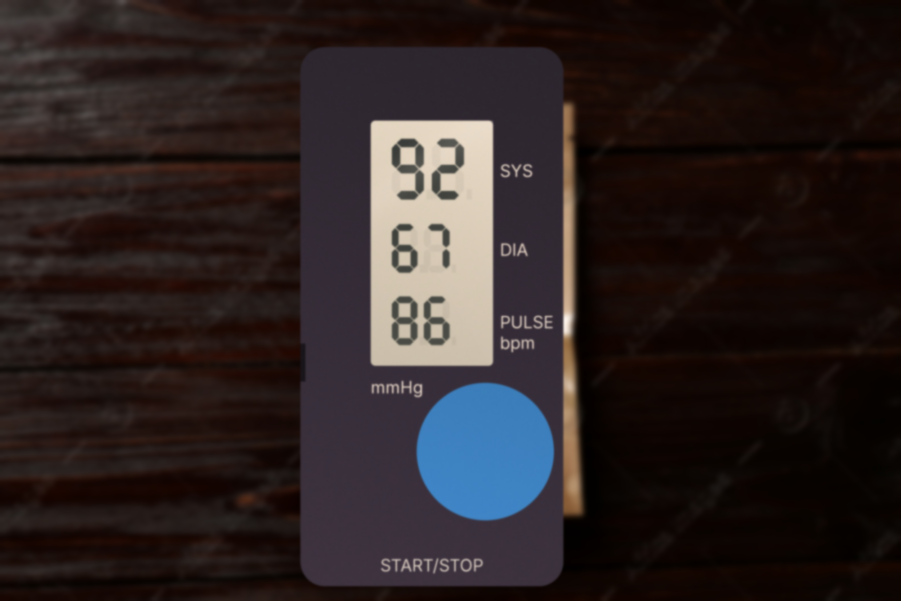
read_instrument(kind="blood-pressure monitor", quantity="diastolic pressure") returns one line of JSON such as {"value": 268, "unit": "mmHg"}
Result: {"value": 67, "unit": "mmHg"}
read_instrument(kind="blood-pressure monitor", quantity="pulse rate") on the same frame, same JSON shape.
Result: {"value": 86, "unit": "bpm"}
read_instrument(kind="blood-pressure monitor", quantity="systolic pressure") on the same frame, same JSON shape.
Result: {"value": 92, "unit": "mmHg"}
